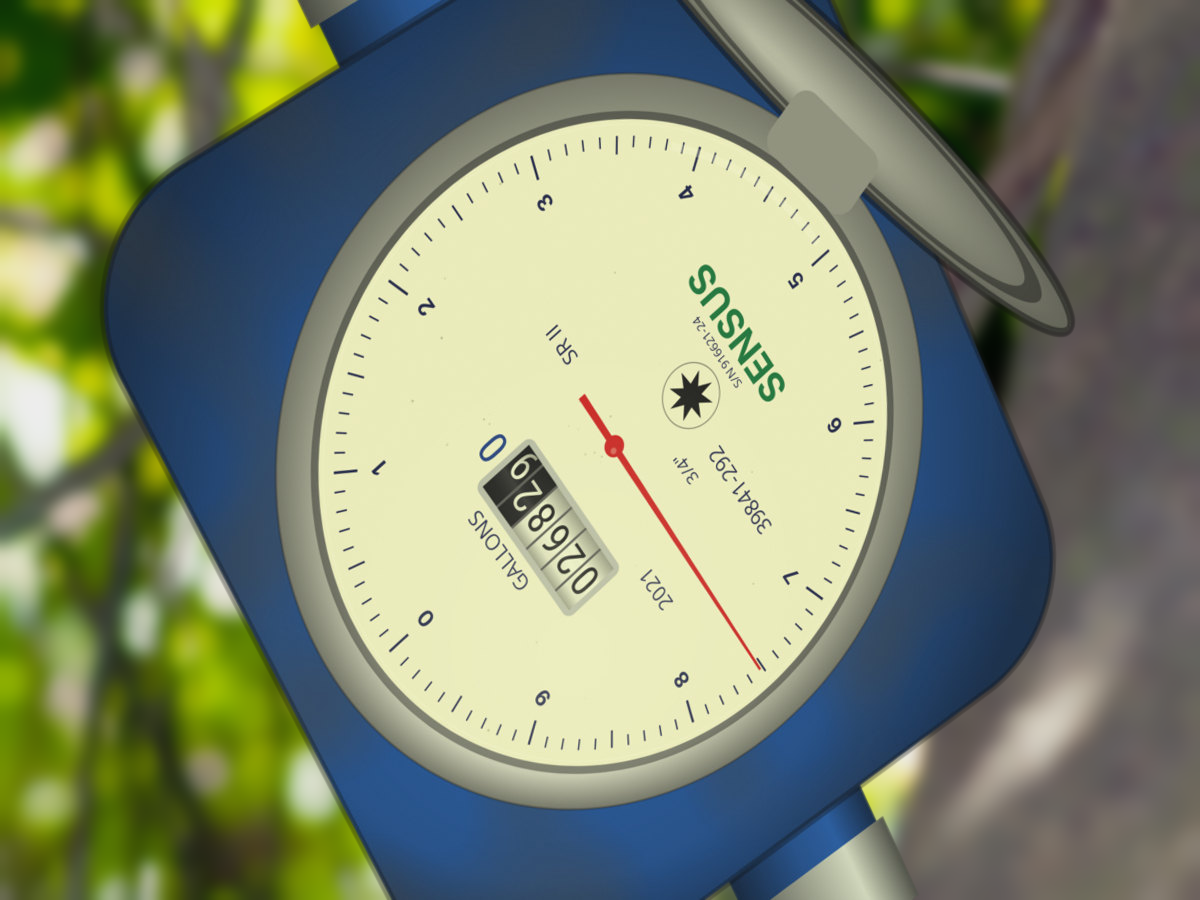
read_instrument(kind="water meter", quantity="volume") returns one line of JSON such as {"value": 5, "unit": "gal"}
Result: {"value": 268287.5, "unit": "gal"}
